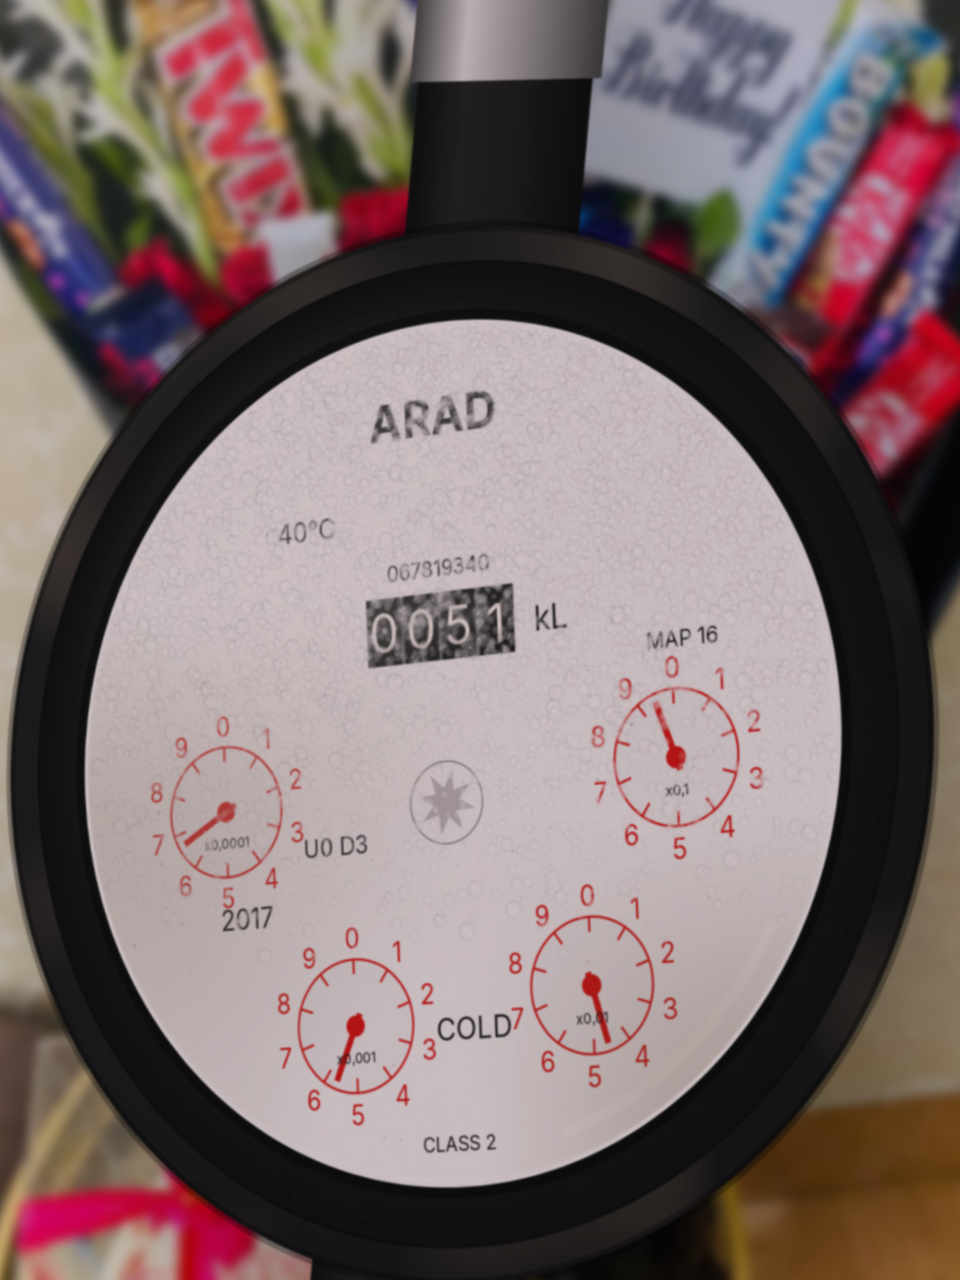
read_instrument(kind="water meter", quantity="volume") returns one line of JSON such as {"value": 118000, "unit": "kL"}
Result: {"value": 50.9456, "unit": "kL"}
